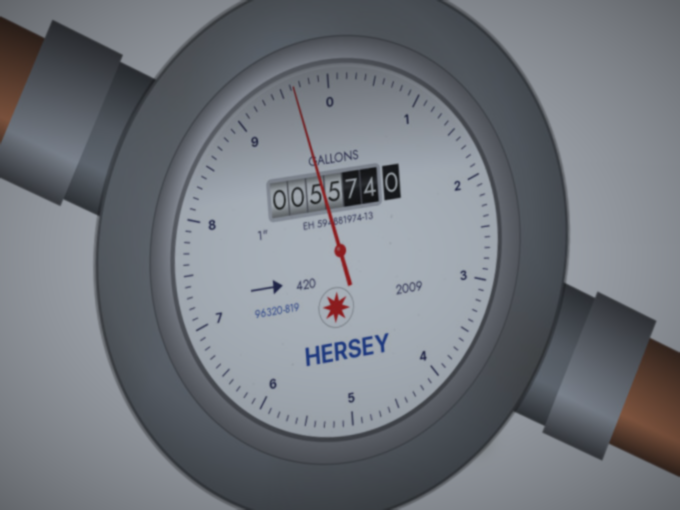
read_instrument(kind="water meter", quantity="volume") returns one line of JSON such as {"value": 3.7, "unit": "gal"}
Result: {"value": 55739.6, "unit": "gal"}
